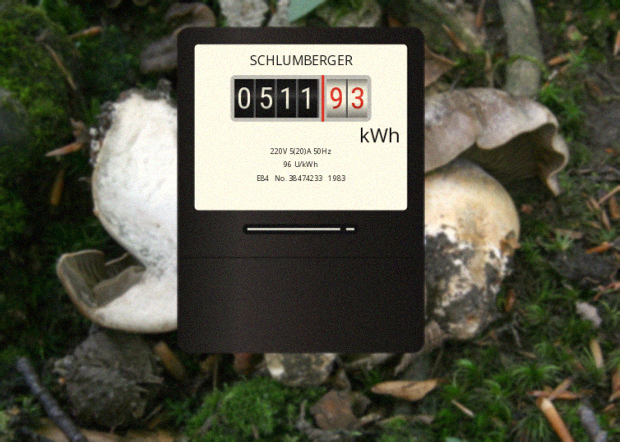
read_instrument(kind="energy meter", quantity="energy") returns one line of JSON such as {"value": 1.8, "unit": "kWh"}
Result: {"value": 511.93, "unit": "kWh"}
